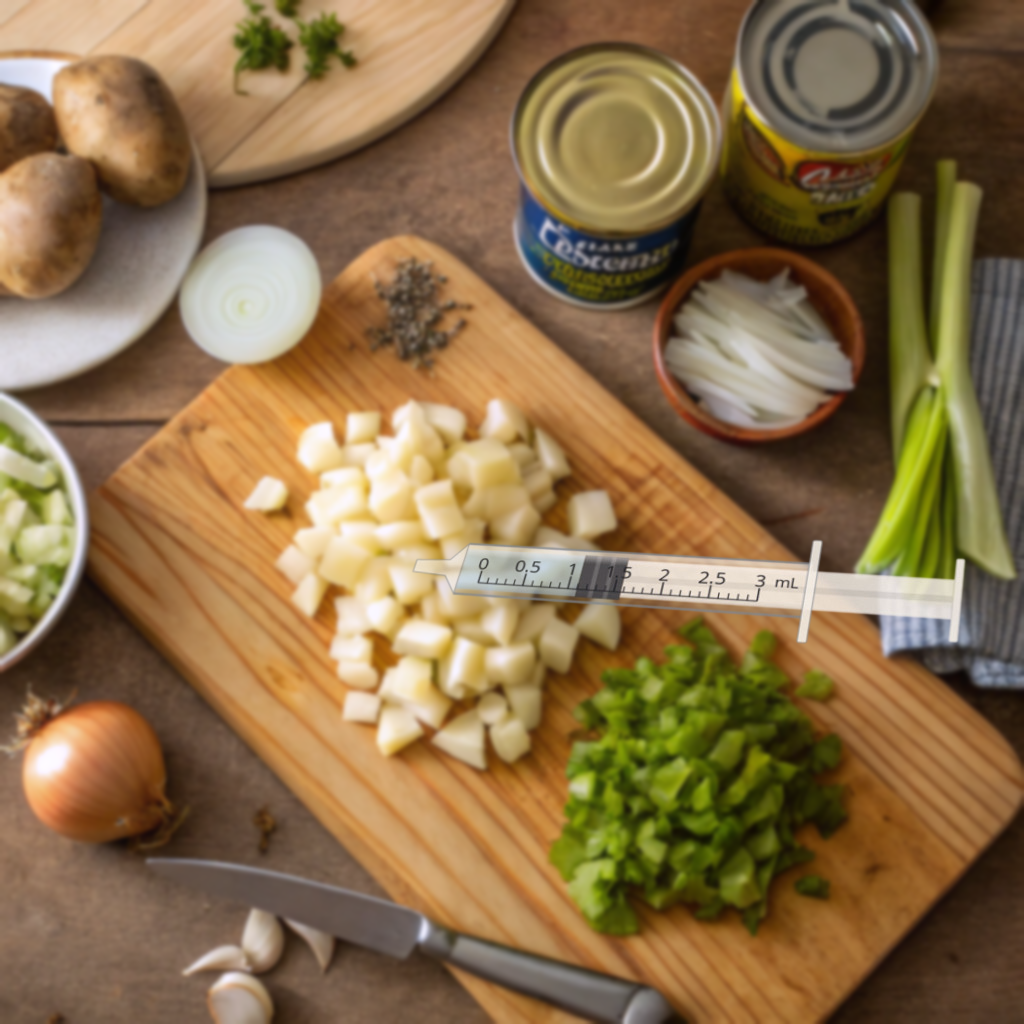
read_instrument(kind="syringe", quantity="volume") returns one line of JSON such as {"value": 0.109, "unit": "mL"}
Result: {"value": 1.1, "unit": "mL"}
